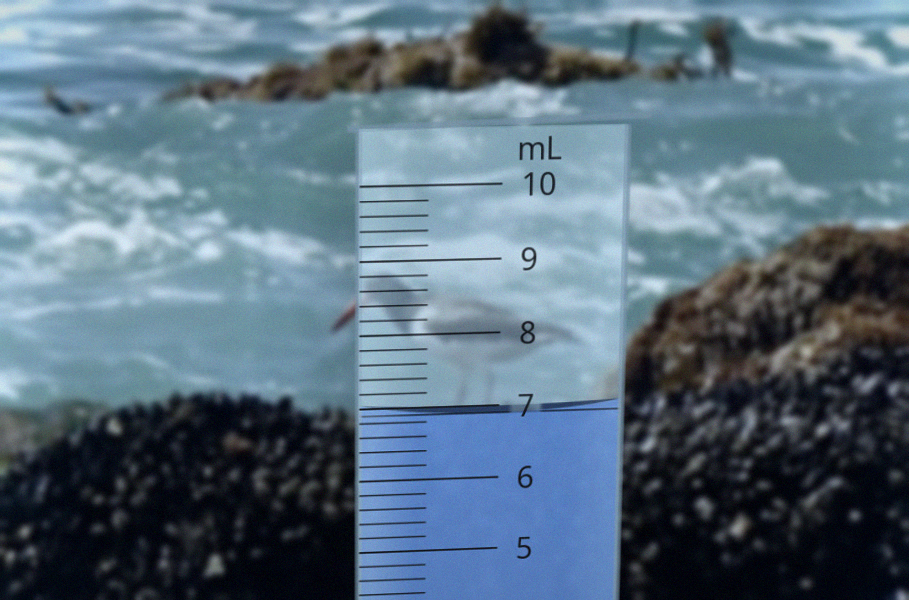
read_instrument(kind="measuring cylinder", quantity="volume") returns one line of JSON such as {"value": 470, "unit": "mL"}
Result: {"value": 6.9, "unit": "mL"}
